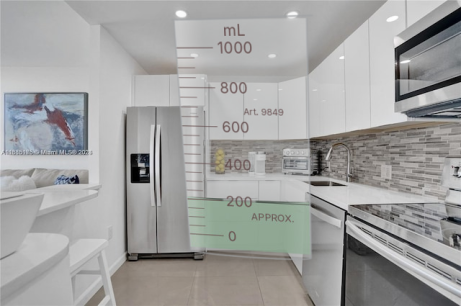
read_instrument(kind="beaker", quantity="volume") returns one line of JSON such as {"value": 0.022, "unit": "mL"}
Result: {"value": 200, "unit": "mL"}
